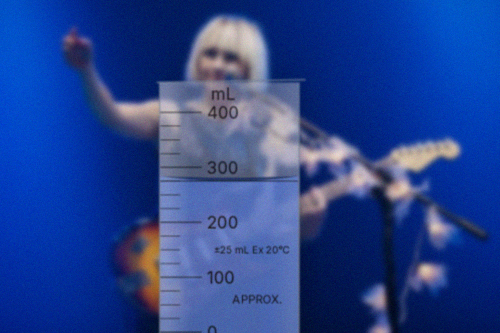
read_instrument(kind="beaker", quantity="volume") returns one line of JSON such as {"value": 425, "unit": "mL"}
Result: {"value": 275, "unit": "mL"}
